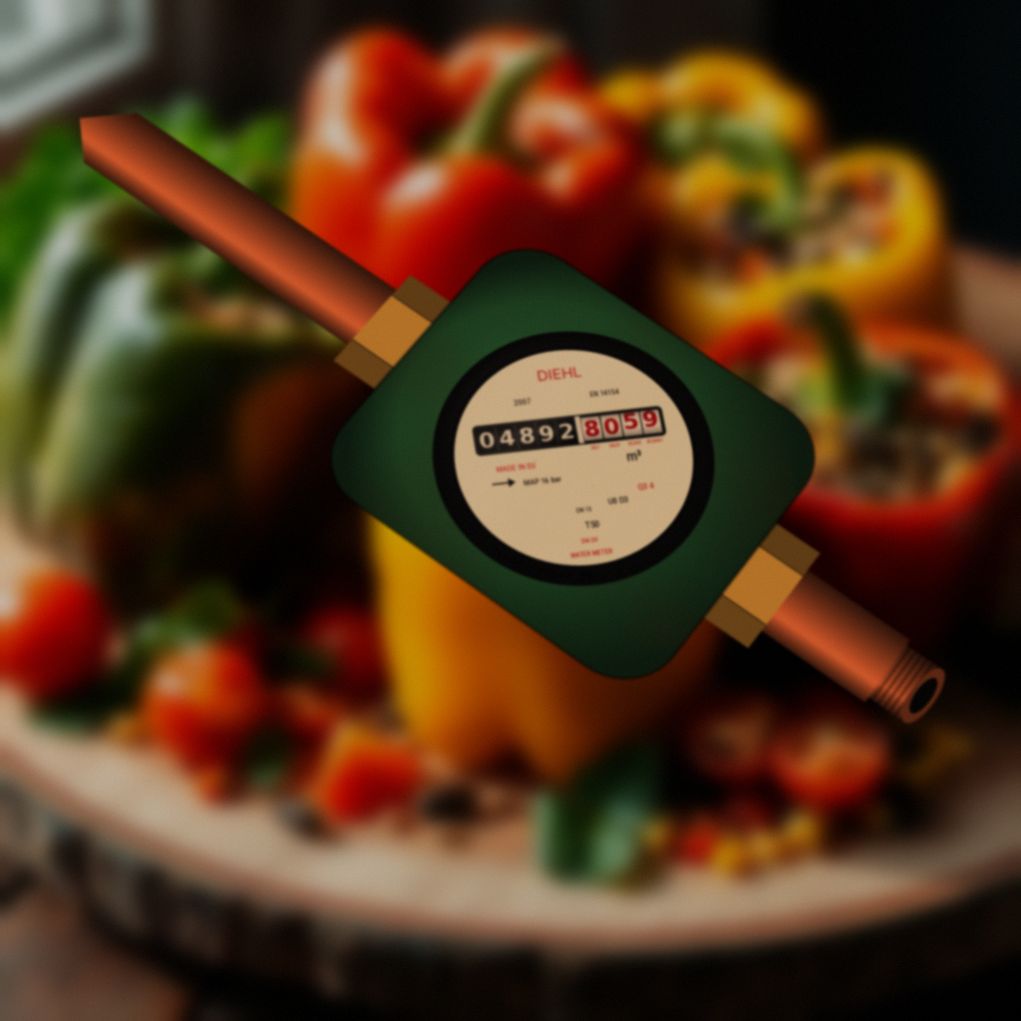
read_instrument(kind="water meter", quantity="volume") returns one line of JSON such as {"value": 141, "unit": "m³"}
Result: {"value": 4892.8059, "unit": "m³"}
